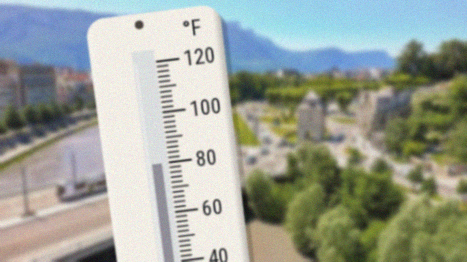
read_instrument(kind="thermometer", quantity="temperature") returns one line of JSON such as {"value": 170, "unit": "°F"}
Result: {"value": 80, "unit": "°F"}
